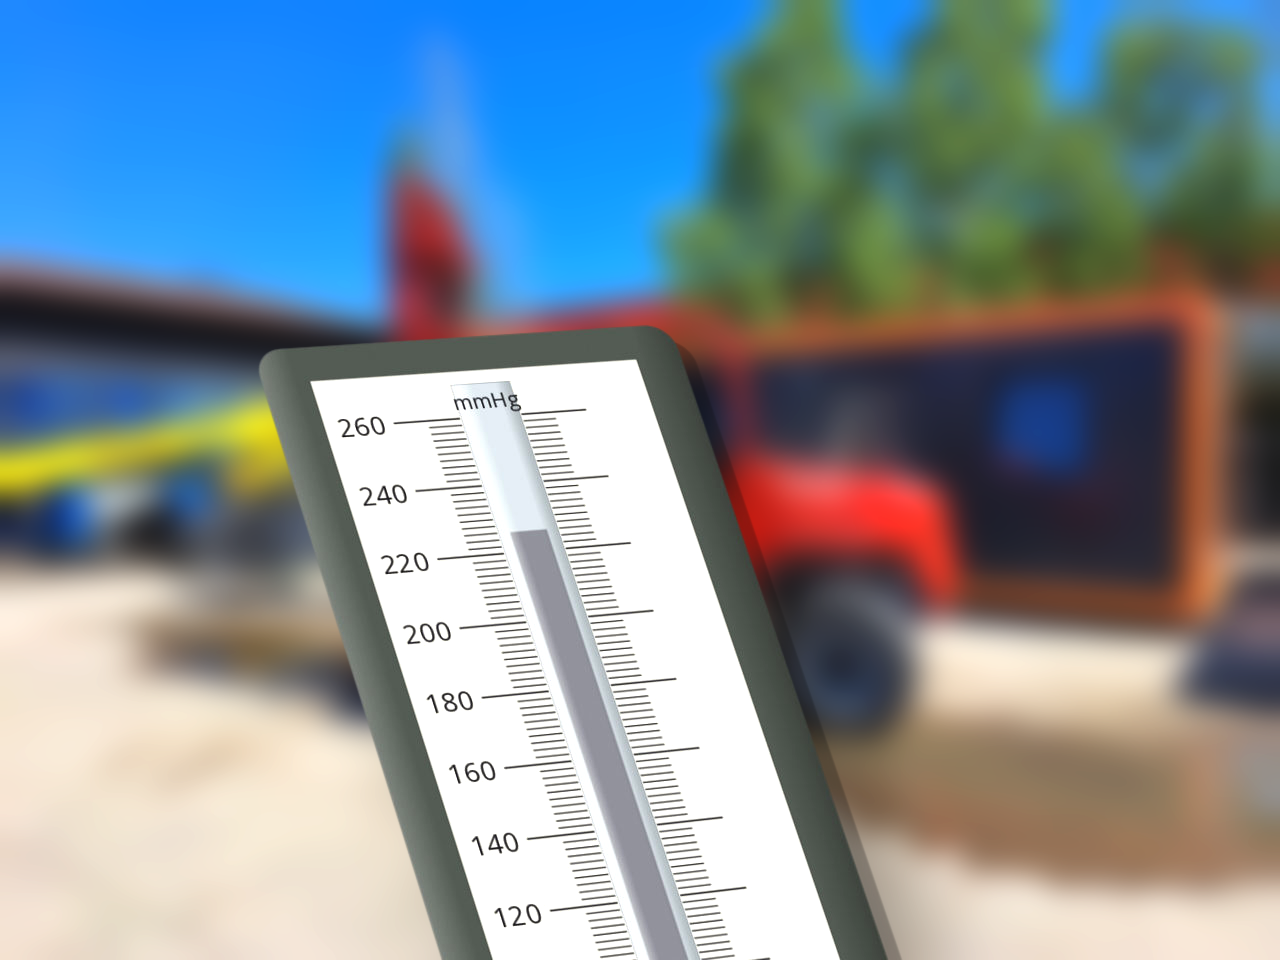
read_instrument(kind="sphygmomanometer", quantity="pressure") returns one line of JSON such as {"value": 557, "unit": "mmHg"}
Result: {"value": 226, "unit": "mmHg"}
